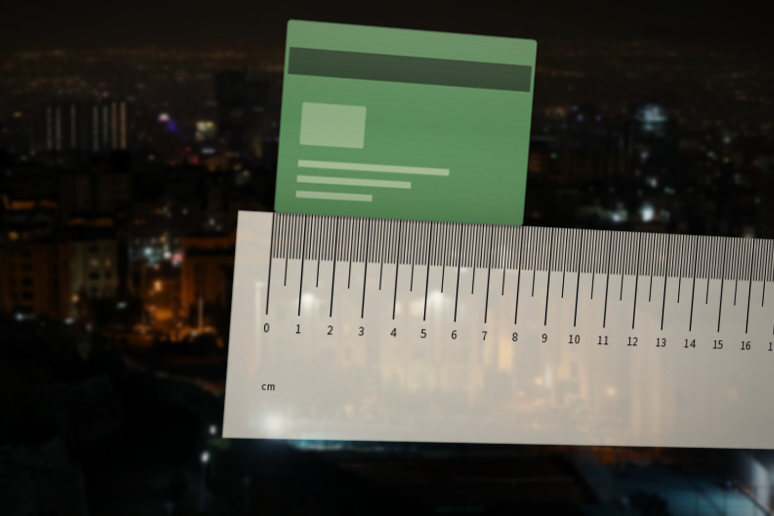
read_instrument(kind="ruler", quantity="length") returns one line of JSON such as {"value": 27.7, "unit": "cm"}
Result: {"value": 8, "unit": "cm"}
